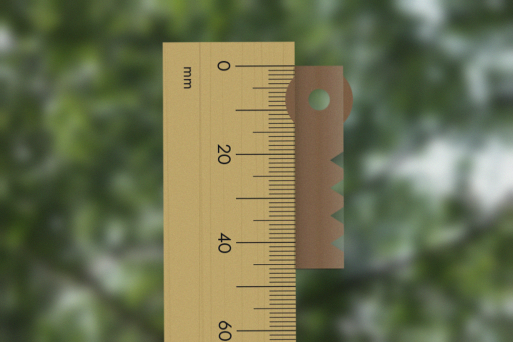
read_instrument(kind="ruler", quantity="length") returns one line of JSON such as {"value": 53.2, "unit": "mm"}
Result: {"value": 46, "unit": "mm"}
